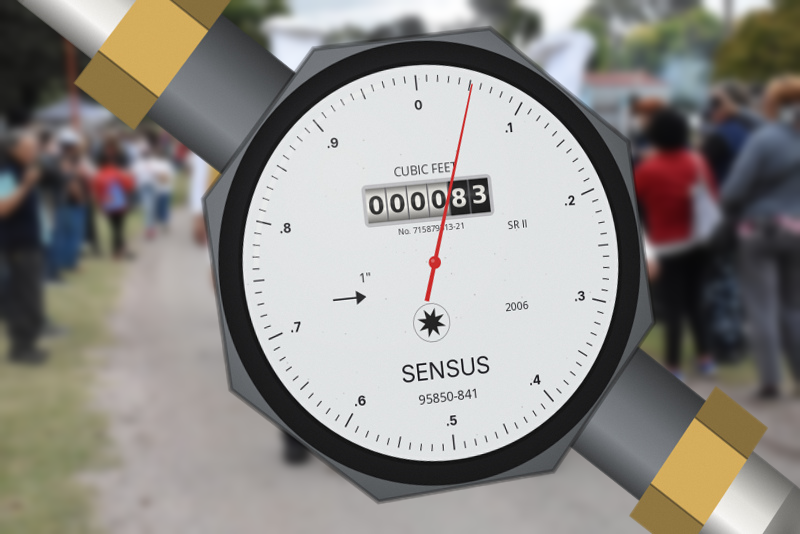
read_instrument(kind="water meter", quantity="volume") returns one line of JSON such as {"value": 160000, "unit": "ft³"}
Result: {"value": 83.05, "unit": "ft³"}
